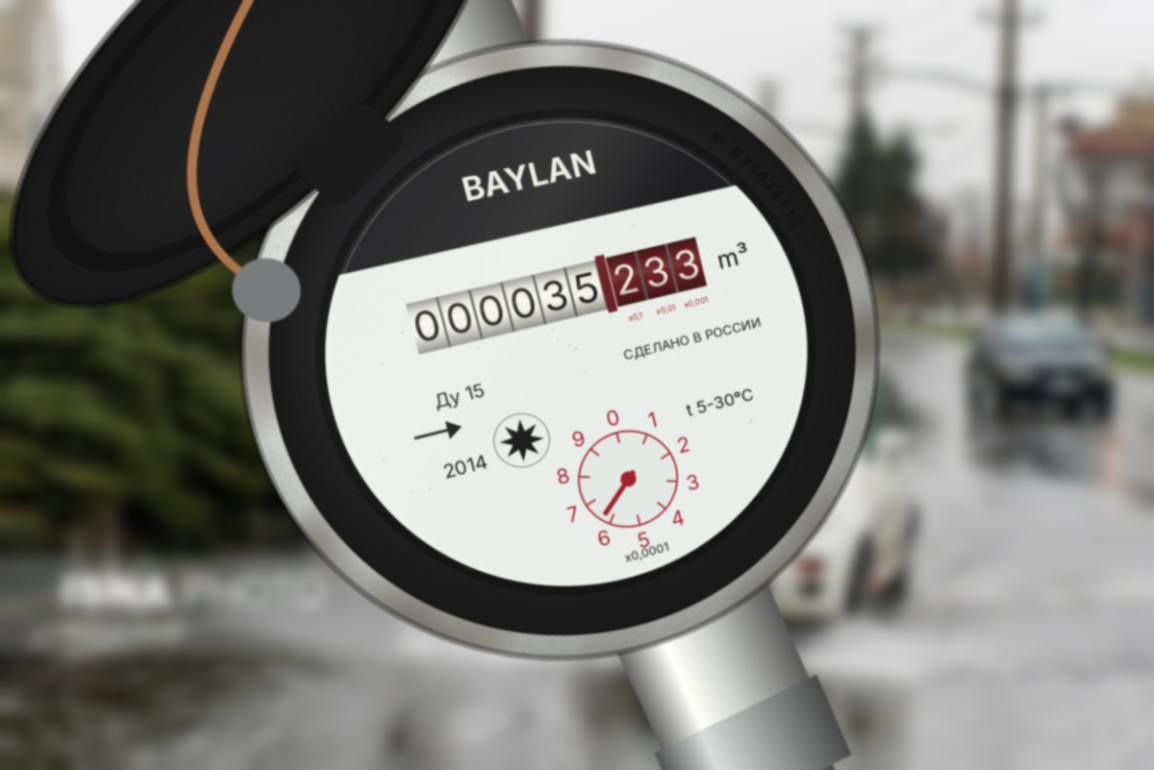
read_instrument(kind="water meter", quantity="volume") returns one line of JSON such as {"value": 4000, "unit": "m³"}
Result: {"value": 35.2336, "unit": "m³"}
